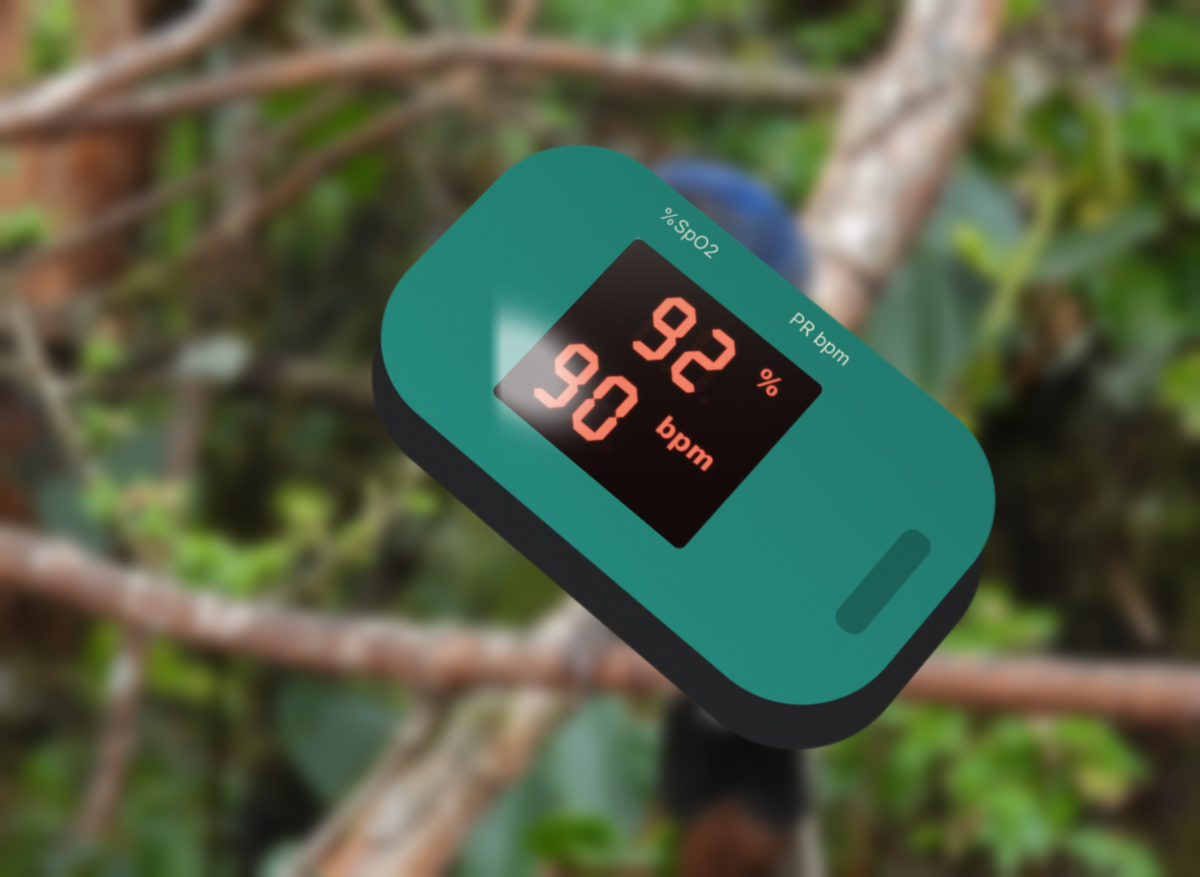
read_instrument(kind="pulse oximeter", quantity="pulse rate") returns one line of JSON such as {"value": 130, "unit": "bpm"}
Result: {"value": 90, "unit": "bpm"}
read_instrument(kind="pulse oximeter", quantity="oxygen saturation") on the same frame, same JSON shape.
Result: {"value": 92, "unit": "%"}
